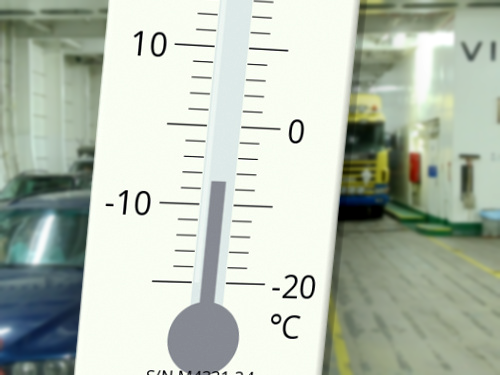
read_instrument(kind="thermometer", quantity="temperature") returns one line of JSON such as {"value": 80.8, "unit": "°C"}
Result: {"value": -7, "unit": "°C"}
